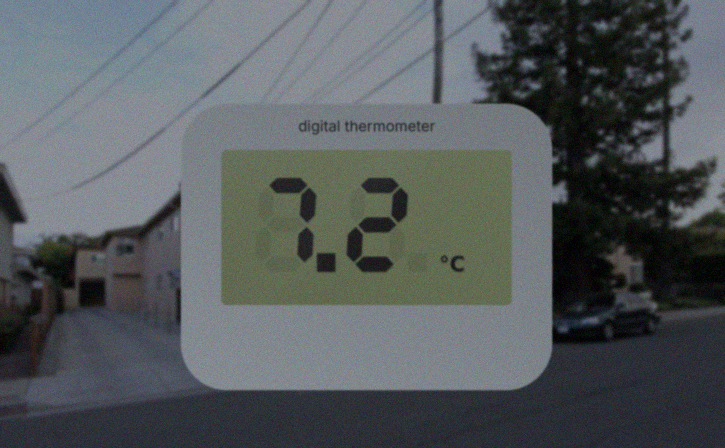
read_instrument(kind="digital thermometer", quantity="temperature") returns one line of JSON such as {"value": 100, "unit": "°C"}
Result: {"value": 7.2, "unit": "°C"}
